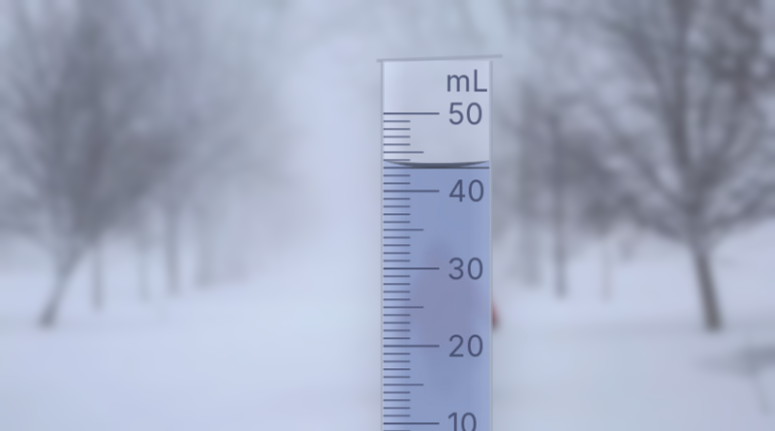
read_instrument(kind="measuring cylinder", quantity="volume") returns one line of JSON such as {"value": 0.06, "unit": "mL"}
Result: {"value": 43, "unit": "mL"}
